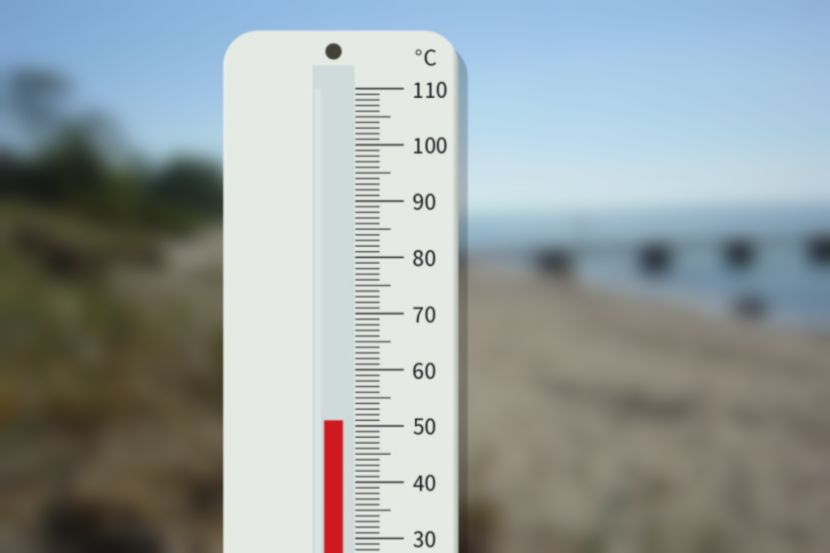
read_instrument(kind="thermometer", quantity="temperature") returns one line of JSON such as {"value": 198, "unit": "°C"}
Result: {"value": 51, "unit": "°C"}
